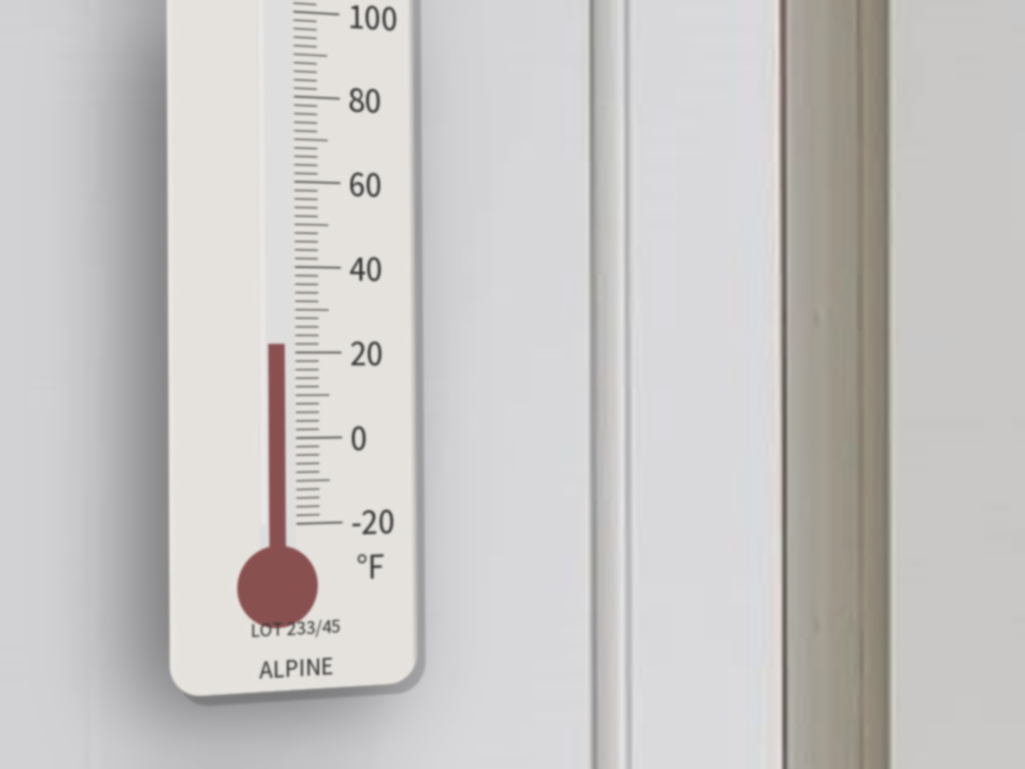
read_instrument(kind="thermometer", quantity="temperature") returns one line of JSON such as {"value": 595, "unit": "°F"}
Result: {"value": 22, "unit": "°F"}
